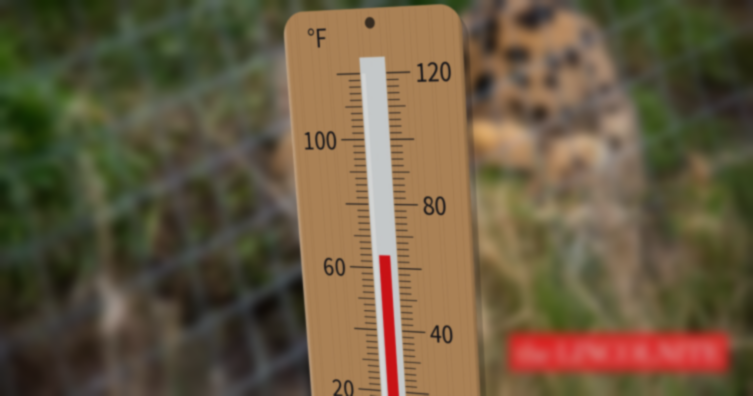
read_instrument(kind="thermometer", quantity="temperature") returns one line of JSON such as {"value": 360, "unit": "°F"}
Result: {"value": 64, "unit": "°F"}
